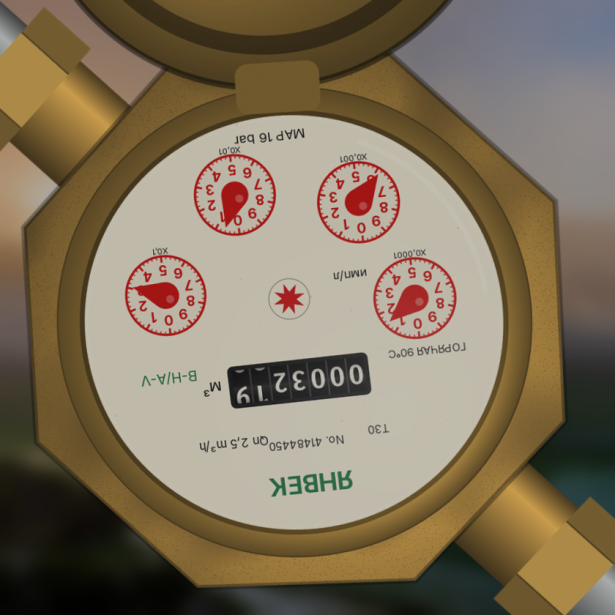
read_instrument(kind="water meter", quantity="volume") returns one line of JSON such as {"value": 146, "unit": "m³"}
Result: {"value": 3219.3061, "unit": "m³"}
